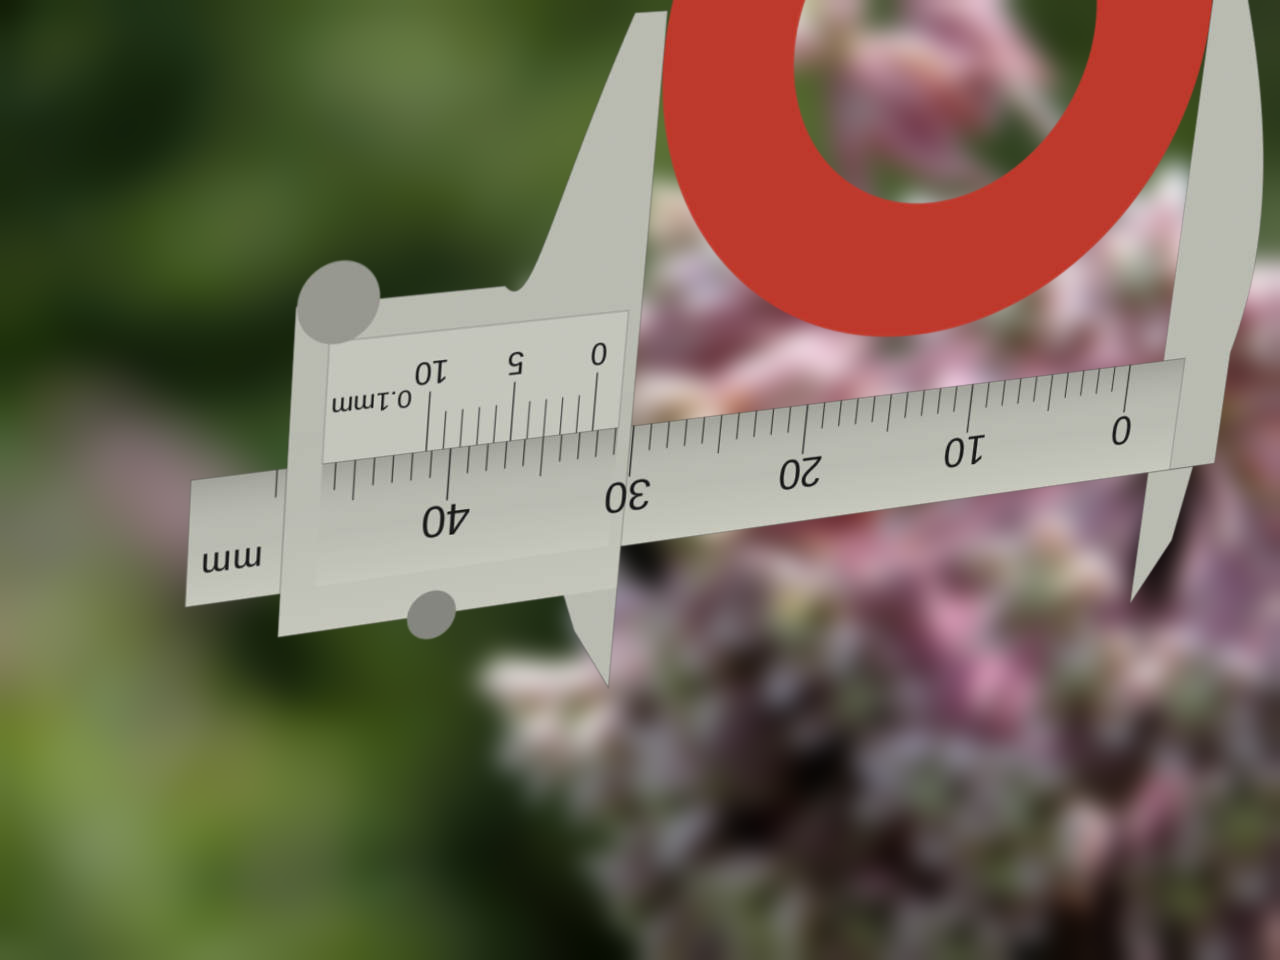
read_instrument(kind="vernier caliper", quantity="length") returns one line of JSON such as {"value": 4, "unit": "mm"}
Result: {"value": 32.3, "unit": "mm"}
